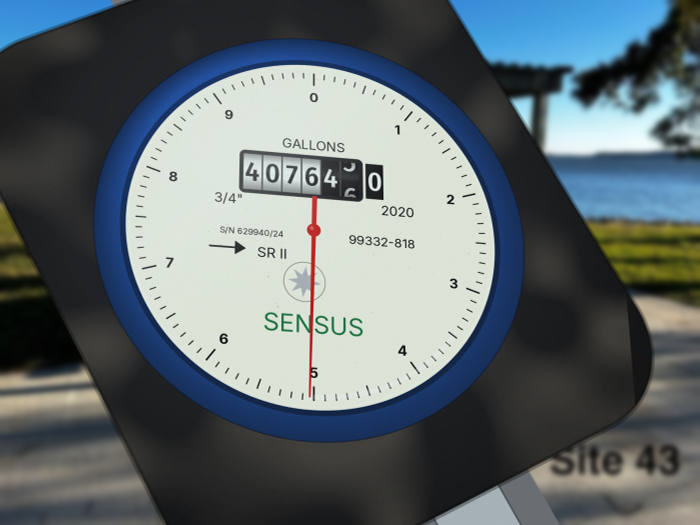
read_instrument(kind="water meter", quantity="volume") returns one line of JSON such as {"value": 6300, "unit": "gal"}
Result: {"value": 4076455.0, "unit": "gal"}
